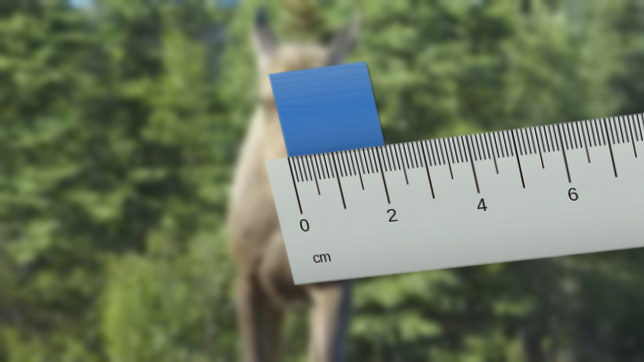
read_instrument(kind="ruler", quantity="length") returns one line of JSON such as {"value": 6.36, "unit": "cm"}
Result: {"value": 2.2, "unit": "cm"}
